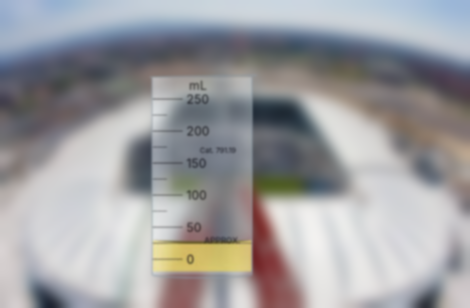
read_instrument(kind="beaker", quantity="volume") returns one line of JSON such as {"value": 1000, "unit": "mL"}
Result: {"value": 25, "unit": "mL"}
